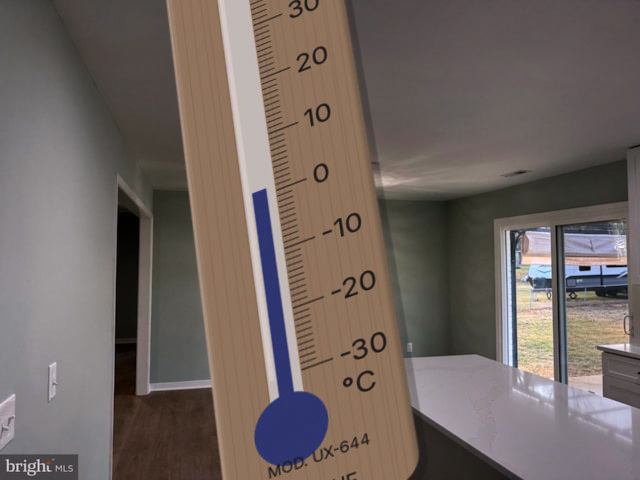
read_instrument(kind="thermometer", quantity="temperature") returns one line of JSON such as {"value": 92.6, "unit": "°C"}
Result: {"value": 1, "unit": "°C"}
